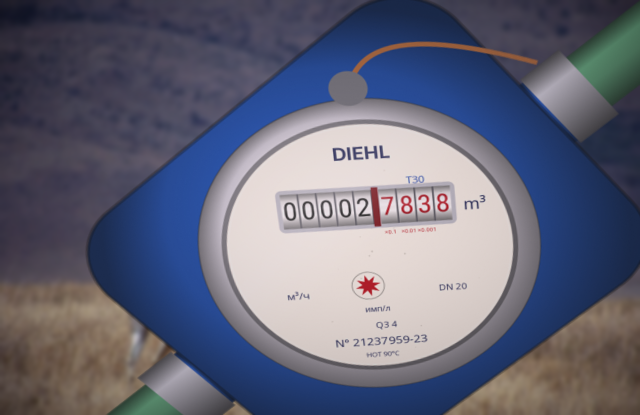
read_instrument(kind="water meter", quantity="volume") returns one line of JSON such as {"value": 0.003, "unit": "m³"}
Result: {"value": 2.7838, "unit": "m³"}
